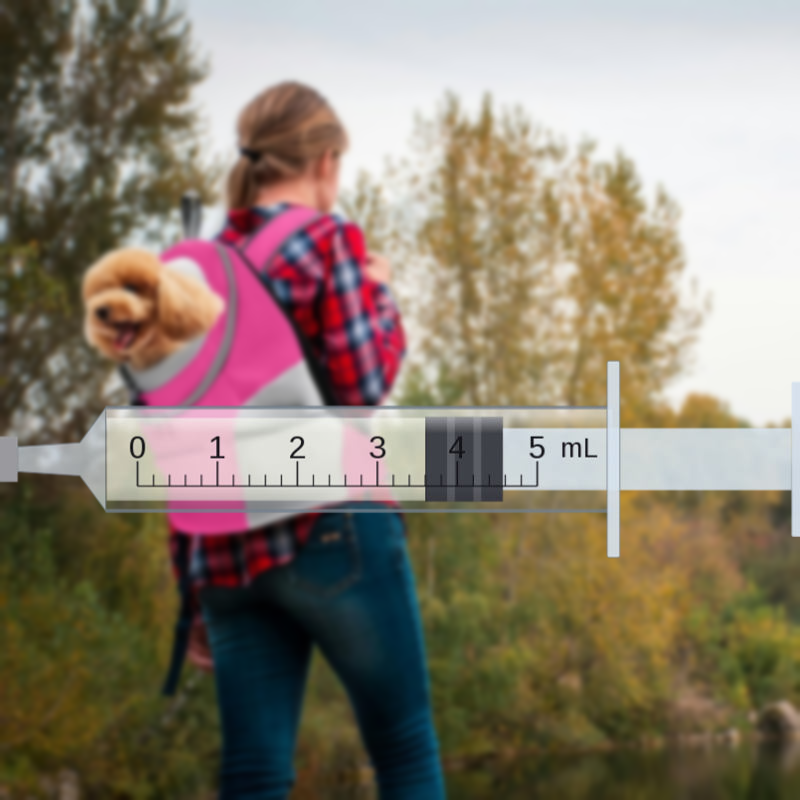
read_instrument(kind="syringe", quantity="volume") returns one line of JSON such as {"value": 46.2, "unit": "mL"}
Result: {"value": 3.6, "unit": "mL"}
